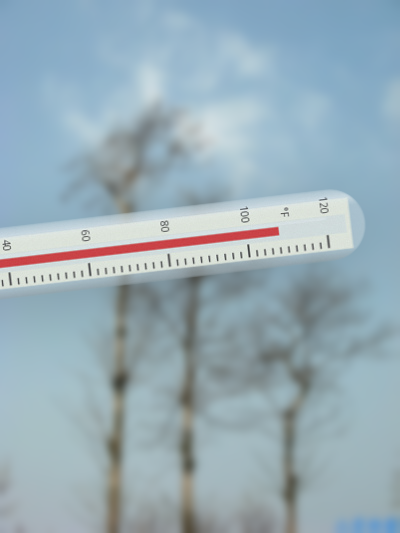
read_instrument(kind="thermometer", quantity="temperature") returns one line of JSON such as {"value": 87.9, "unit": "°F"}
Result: {"value": 108, "unit": "°F"}
